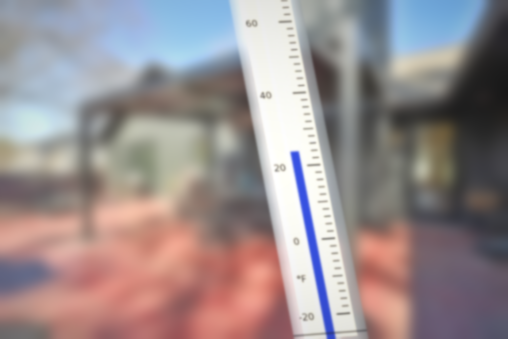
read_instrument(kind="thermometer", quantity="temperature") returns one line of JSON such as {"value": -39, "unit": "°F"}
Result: {"value": 24, "unit": "°F"}
